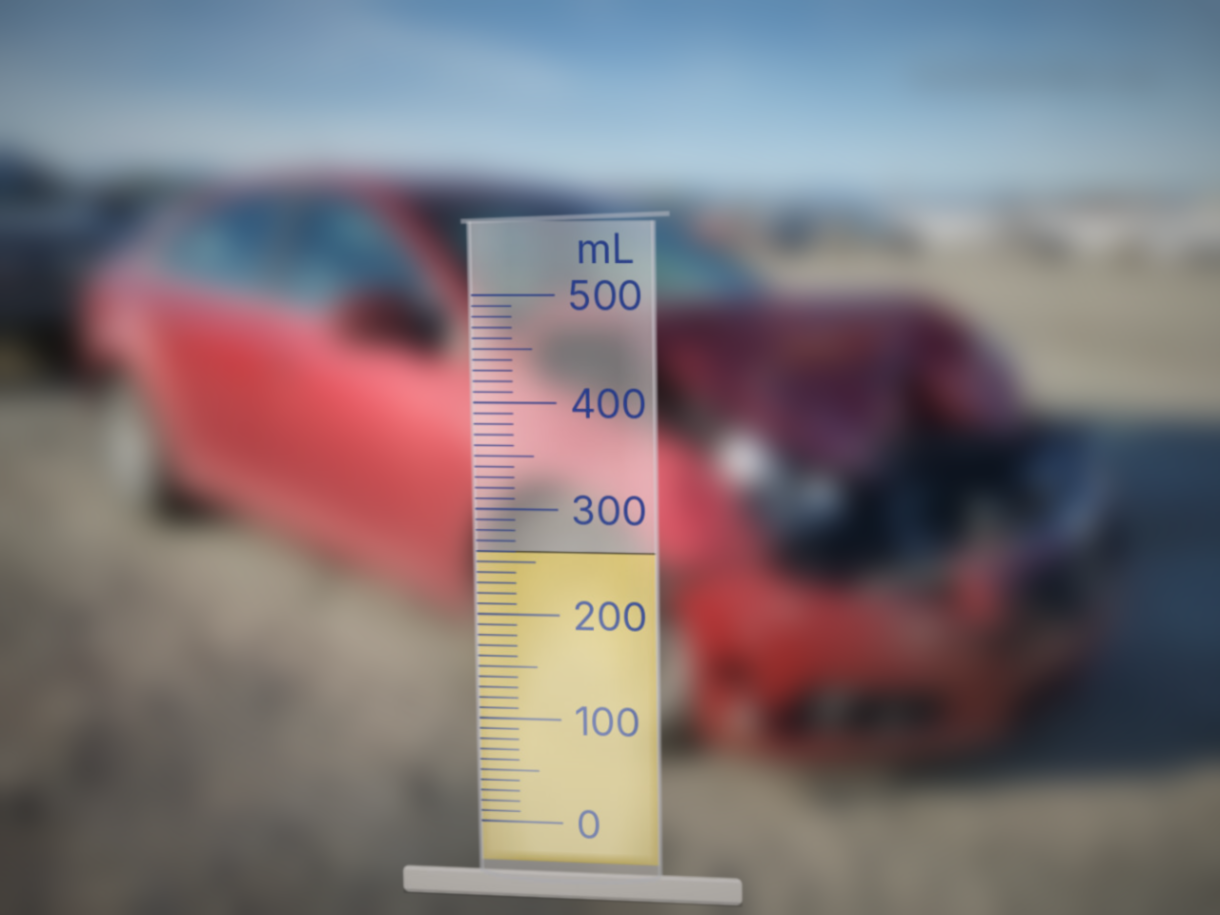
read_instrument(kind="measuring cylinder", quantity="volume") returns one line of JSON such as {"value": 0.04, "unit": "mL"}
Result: {"value": 260, "unit": "mL"}
